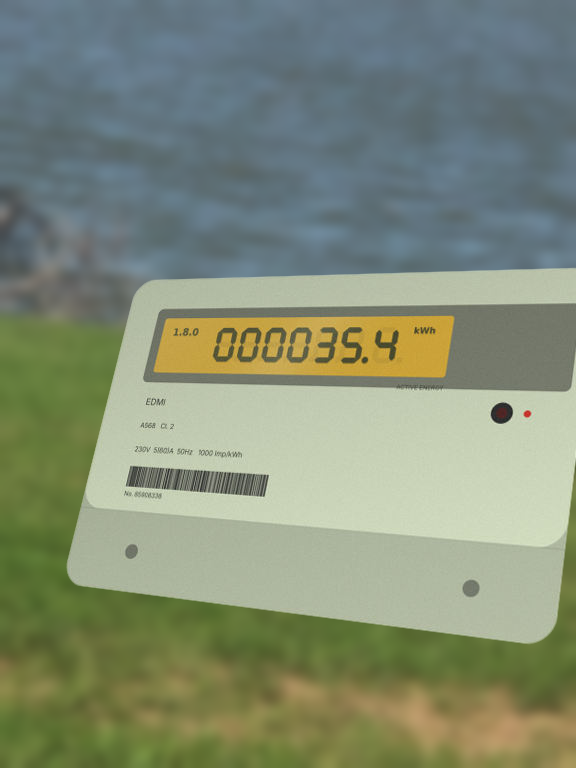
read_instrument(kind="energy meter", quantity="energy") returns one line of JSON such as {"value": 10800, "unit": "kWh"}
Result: {"value": 35.4, "unit": "kWh"}
